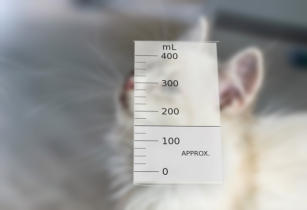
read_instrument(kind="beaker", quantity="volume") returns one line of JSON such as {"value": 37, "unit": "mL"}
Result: {"value": 150, "unit": "mL"}
